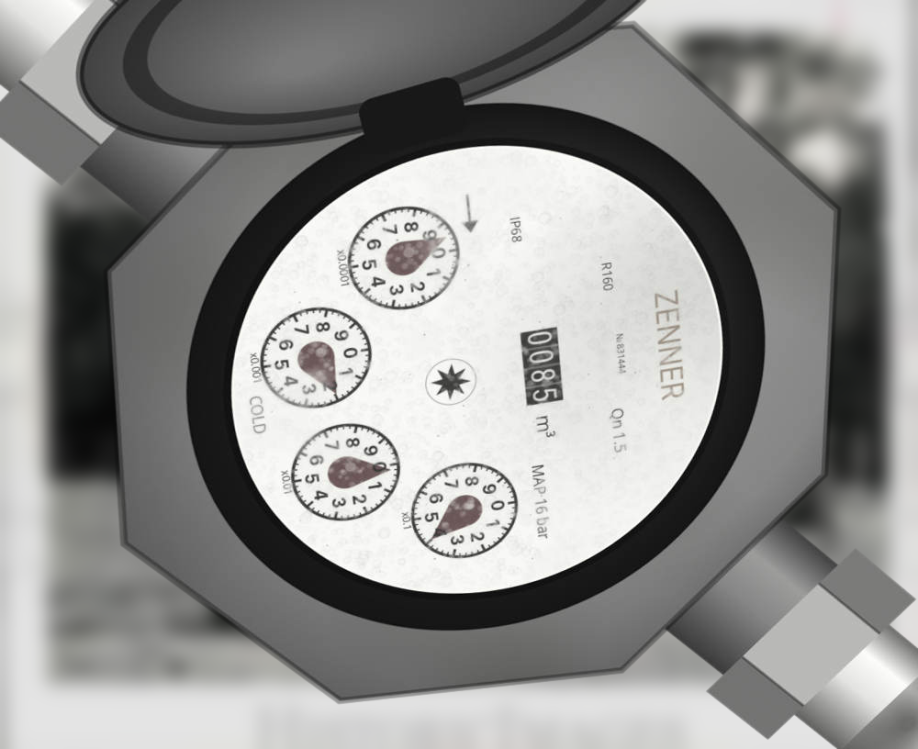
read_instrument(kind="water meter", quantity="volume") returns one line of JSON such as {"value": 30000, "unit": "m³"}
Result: {"value": 85.4019, "unit": "m³"}
